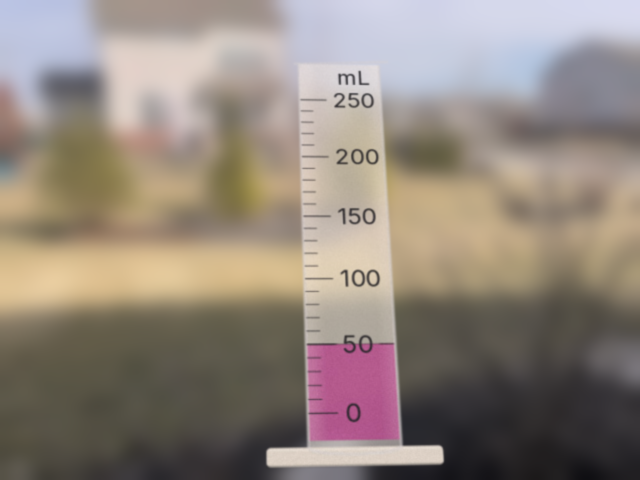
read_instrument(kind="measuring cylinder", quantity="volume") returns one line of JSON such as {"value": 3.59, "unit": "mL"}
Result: {"value": 50, "unit": "mL"}
